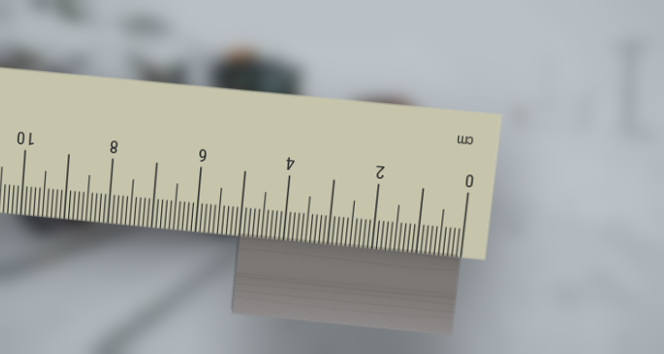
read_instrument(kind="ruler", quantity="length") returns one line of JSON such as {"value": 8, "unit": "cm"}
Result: {"value": 5, "unit": "cm"}
